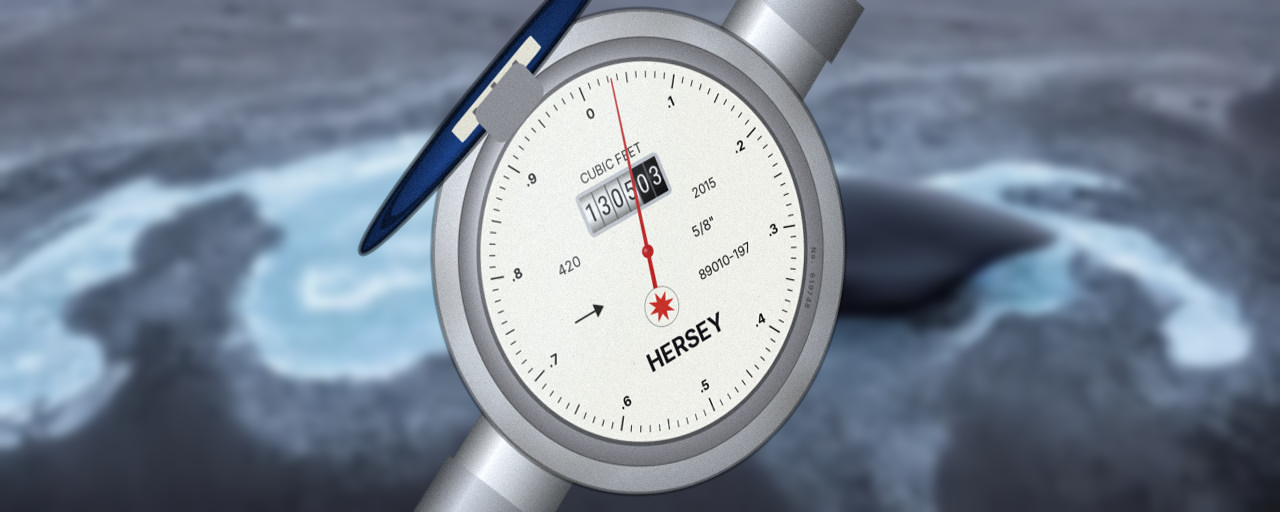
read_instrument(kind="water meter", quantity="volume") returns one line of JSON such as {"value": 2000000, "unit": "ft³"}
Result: {"value": 130503.03, "unit": "ft³"}
